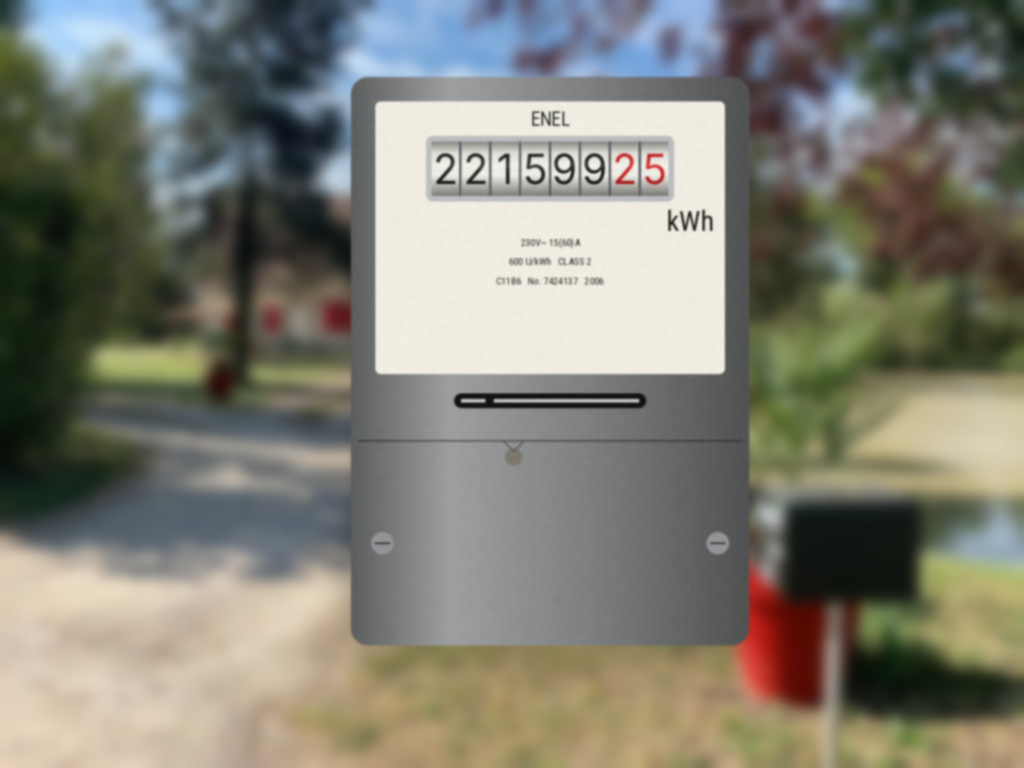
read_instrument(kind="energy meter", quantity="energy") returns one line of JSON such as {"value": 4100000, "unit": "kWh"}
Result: {"value": 221599.25, "unit": "kWh"}
